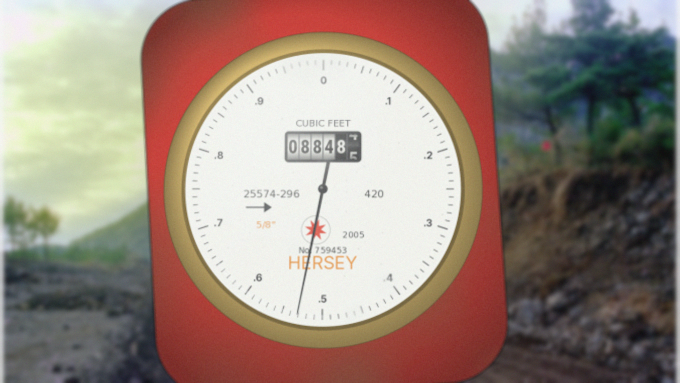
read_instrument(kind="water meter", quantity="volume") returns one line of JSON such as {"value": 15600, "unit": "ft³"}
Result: {"value": 88484.53, "unit": "ft³"}
